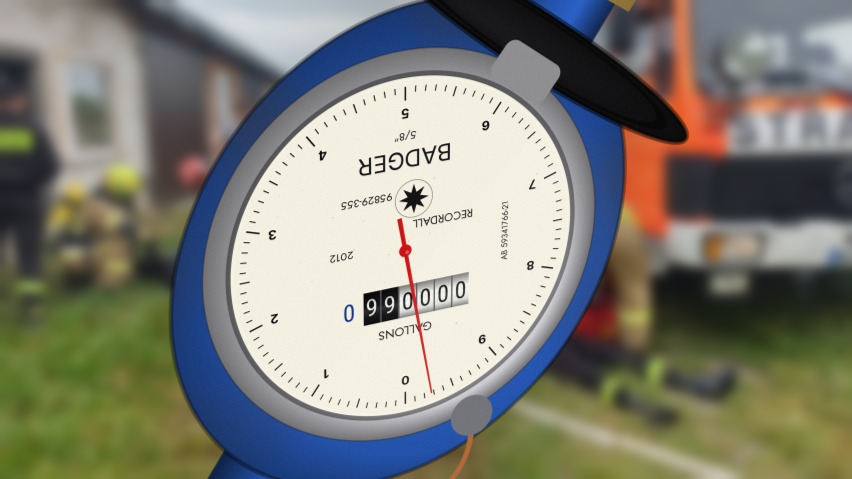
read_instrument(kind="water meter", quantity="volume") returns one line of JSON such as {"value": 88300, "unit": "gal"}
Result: {"value": 659.7, "unit": "gal"}
